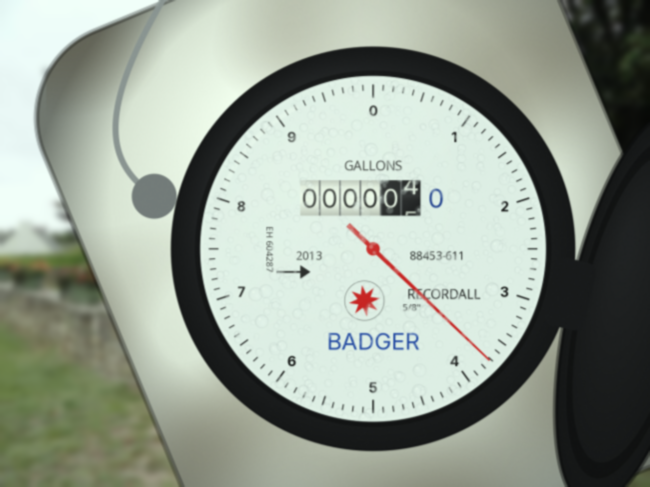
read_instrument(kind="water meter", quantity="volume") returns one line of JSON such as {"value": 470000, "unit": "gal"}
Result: {"value": 43.7, "unit": "gal"}
